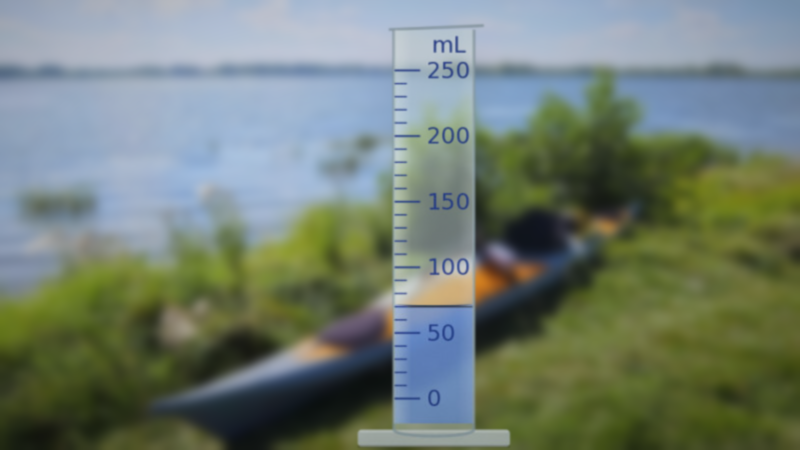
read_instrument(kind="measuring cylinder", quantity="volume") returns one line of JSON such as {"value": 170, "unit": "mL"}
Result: {"value": 70, "unit": "mL"}
